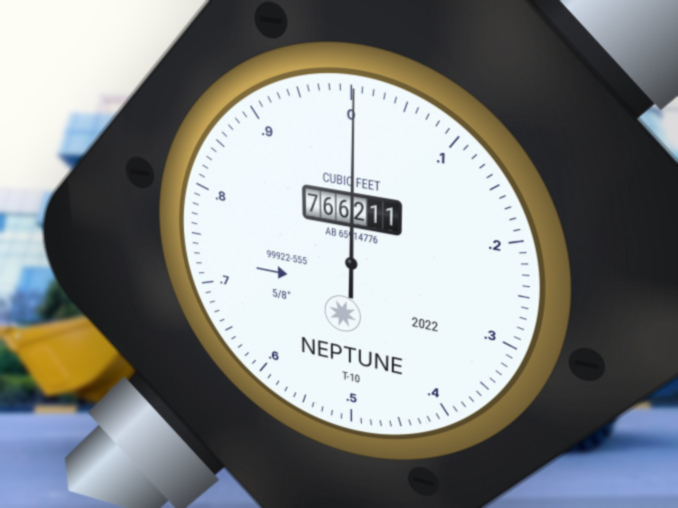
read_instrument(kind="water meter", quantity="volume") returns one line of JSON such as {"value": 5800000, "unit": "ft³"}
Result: {"value": 766211.00, "unit": "ft³"}
